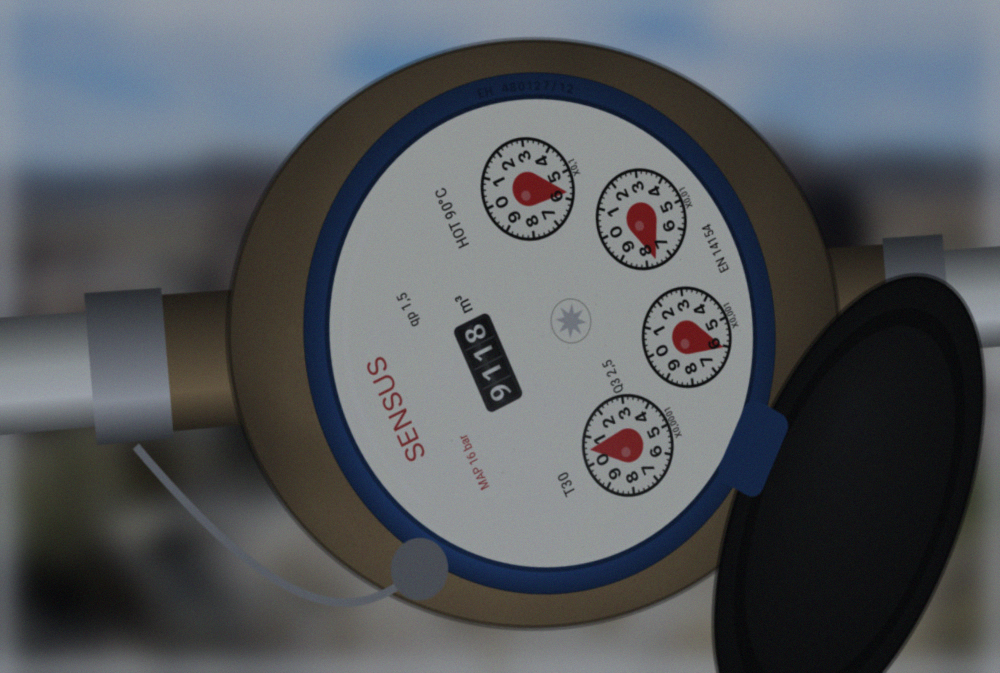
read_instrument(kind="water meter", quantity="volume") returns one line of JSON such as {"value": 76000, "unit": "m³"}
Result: {"value": 9118.5760, "unit": "m³"}
